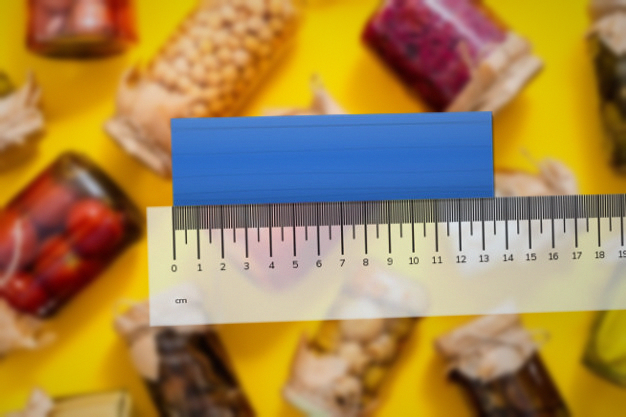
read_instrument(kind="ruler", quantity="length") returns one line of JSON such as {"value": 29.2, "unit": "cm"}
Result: {"value": 13.5, "unit": "cm"}
